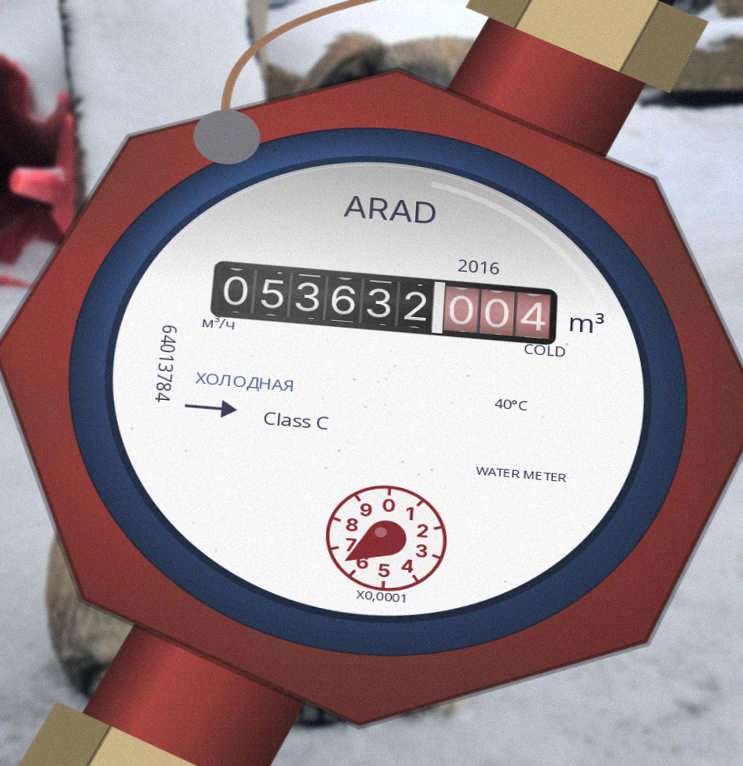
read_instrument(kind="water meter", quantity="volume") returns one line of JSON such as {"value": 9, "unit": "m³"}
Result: {"value": 53632.0046, "unit": "m³"}
